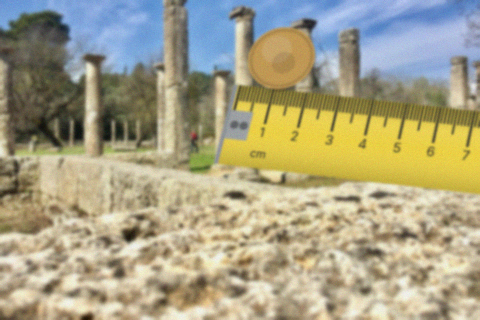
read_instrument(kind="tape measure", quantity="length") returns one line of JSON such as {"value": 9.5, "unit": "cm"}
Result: {"value": 2, "unit": "cm"}
